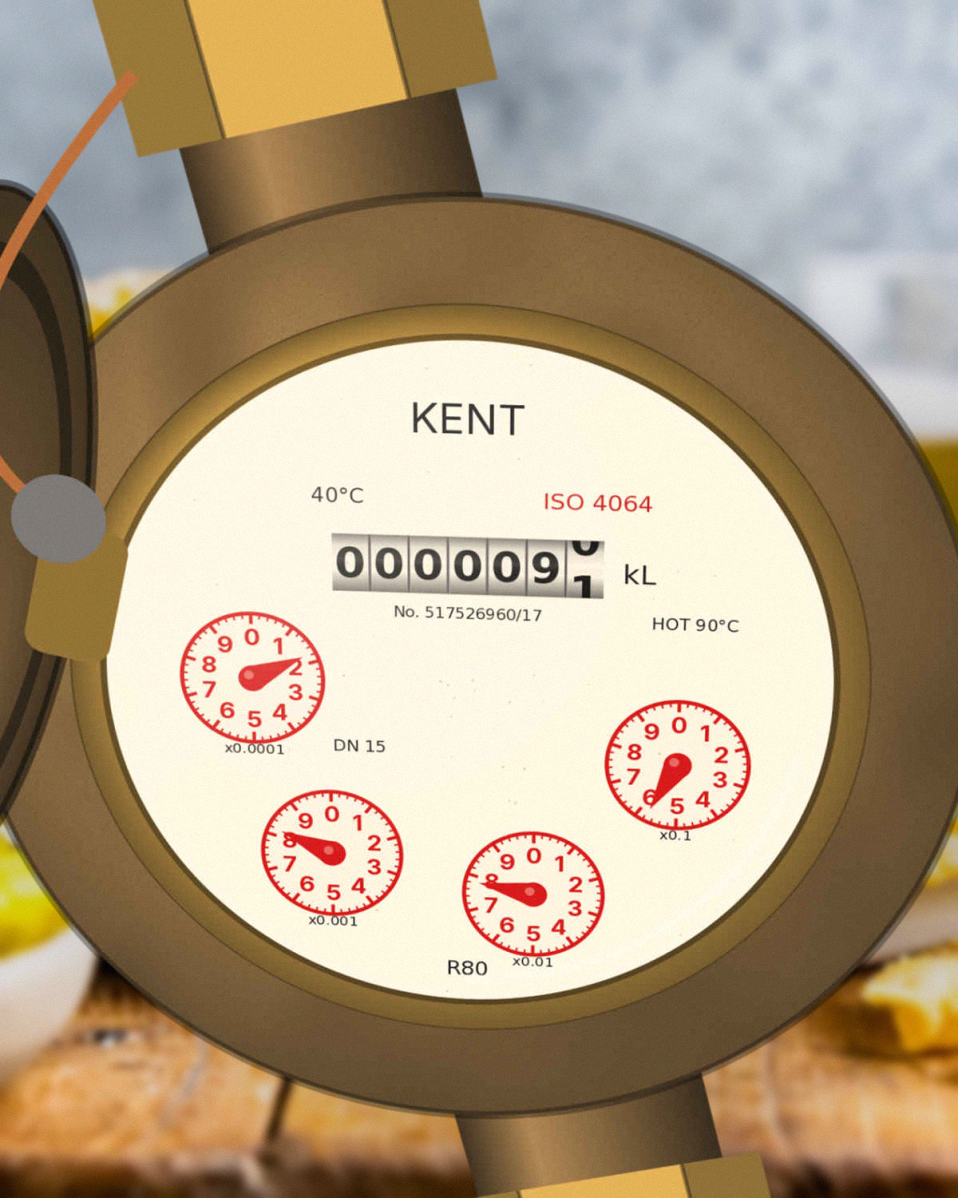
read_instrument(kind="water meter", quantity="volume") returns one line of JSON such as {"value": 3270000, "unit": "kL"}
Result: {"value": 90.5781, "unit": "kL"}
